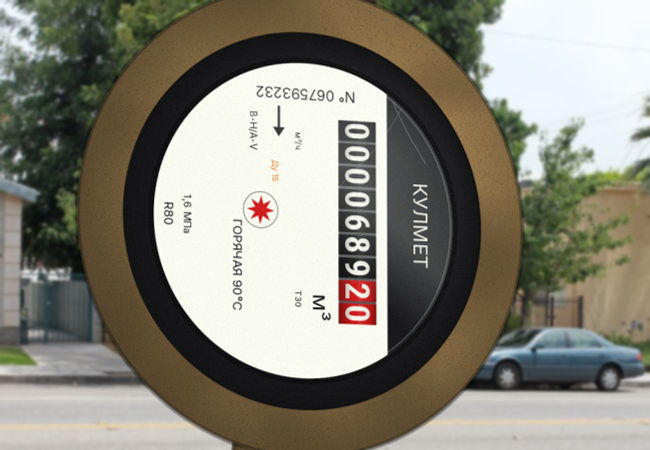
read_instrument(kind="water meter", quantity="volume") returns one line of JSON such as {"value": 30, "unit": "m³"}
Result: {"value": 689.20, "unit": "m³"}
